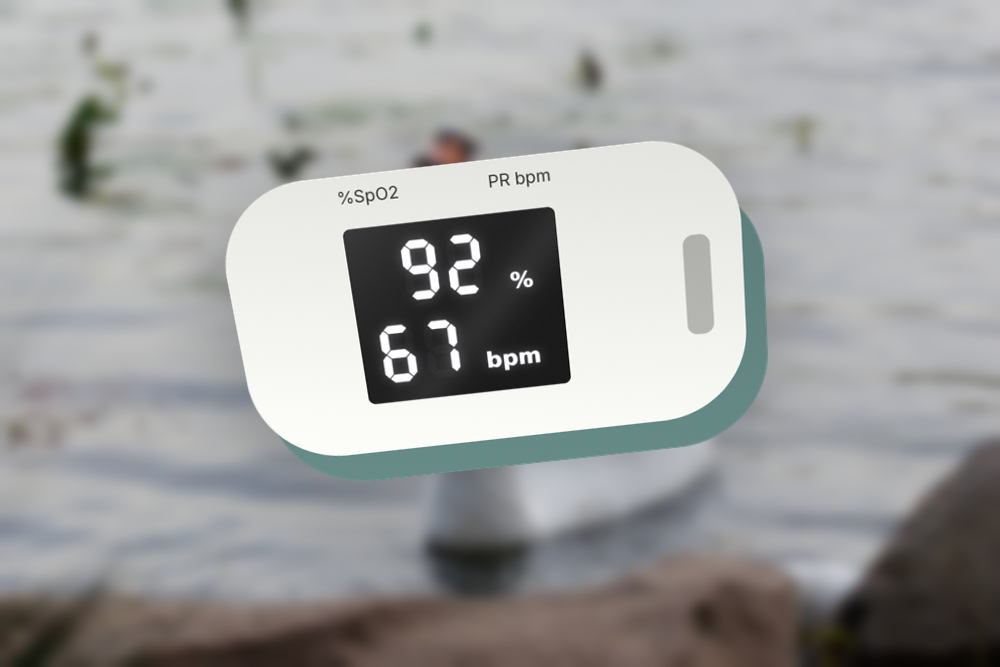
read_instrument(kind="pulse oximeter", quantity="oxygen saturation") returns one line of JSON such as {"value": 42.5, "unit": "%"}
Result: {"value": 92, "unit": "%"}
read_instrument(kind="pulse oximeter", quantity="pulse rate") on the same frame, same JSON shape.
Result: {"value": 67, "unit": "bpm"}
